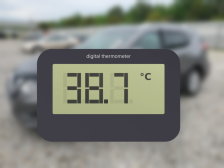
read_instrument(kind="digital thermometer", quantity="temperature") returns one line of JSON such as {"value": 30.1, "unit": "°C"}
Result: {"value": 38.7, "unit": "°C"}
